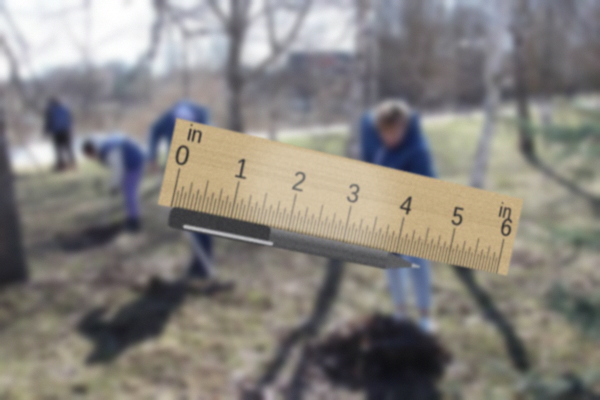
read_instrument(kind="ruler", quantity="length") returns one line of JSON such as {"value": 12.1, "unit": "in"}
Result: {"value": 4.5, "unit": "in"}
